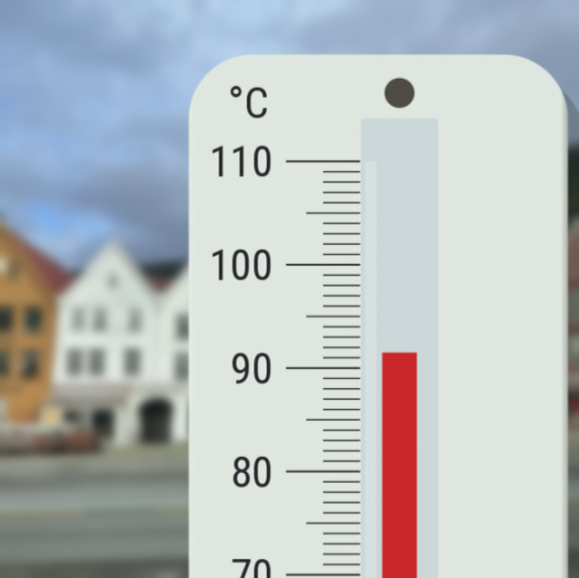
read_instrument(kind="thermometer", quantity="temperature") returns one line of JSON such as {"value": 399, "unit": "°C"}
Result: {"value": 91.5, "unit": "°C"}
